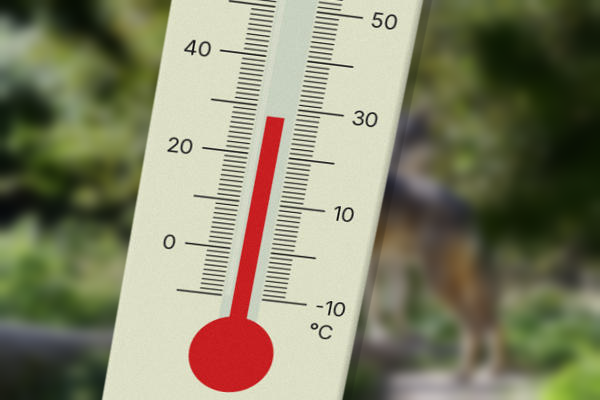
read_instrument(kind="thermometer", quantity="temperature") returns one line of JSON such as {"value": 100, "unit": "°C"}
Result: {"value": 28, "unit": "°C"}
